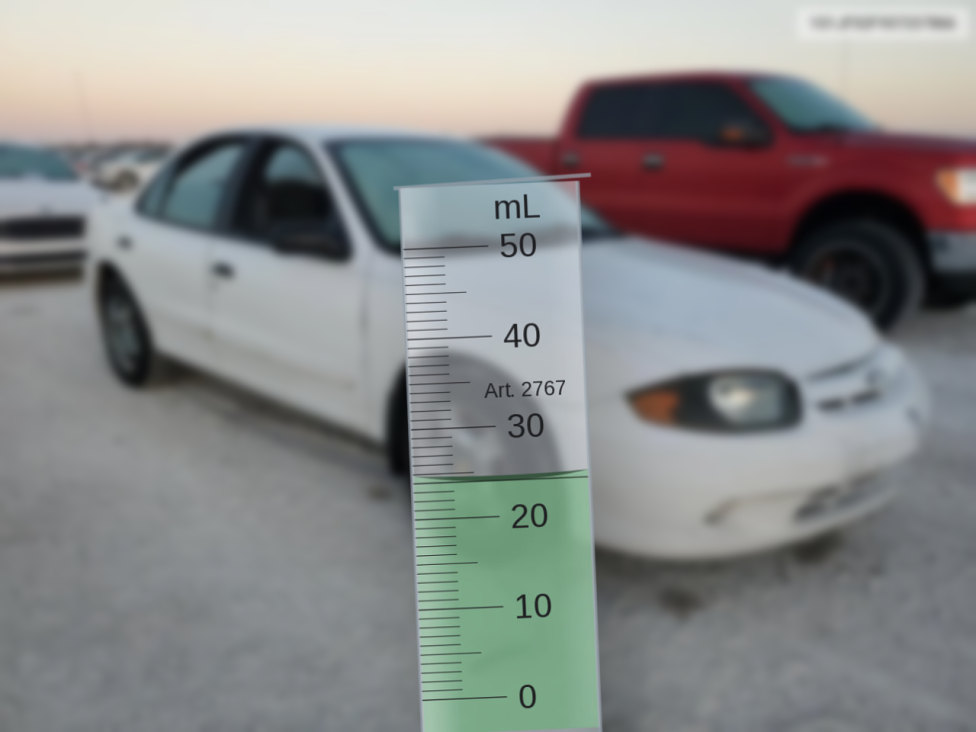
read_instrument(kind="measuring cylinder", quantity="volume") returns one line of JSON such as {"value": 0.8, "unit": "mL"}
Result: {"value": 24, "unit": "mL"}
